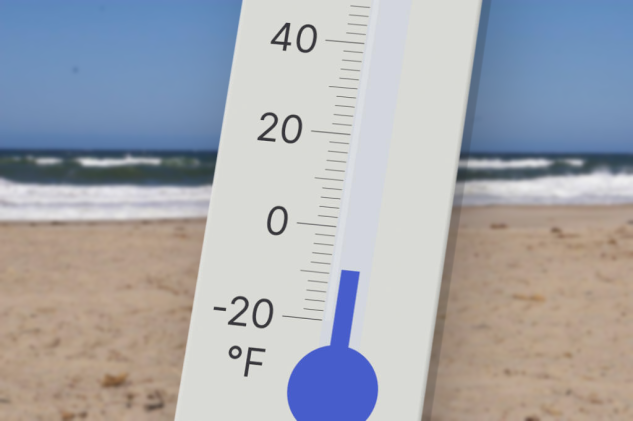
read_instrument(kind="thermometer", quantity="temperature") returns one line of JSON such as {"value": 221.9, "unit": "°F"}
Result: {"value": -9, "unit": "°F"}
